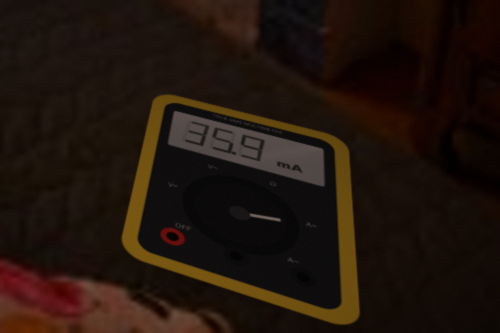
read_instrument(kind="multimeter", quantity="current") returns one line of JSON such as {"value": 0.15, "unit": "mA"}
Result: {"value": 35.9, "unit": "mA"}
